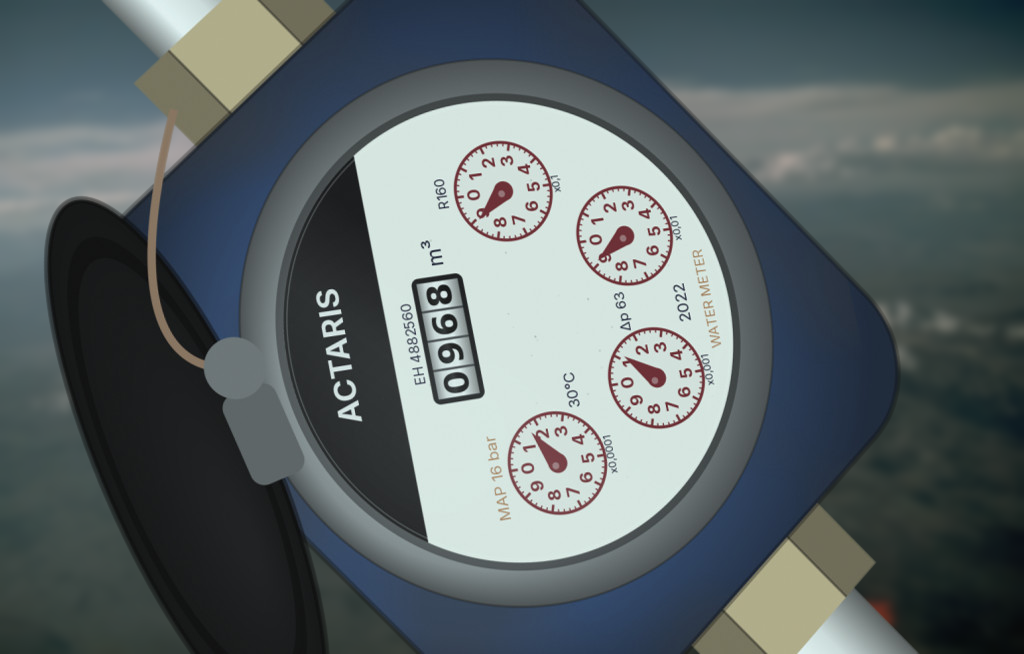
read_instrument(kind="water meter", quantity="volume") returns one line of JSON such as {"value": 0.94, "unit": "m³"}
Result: {"value": 968.8911, "unit": "m³"}
